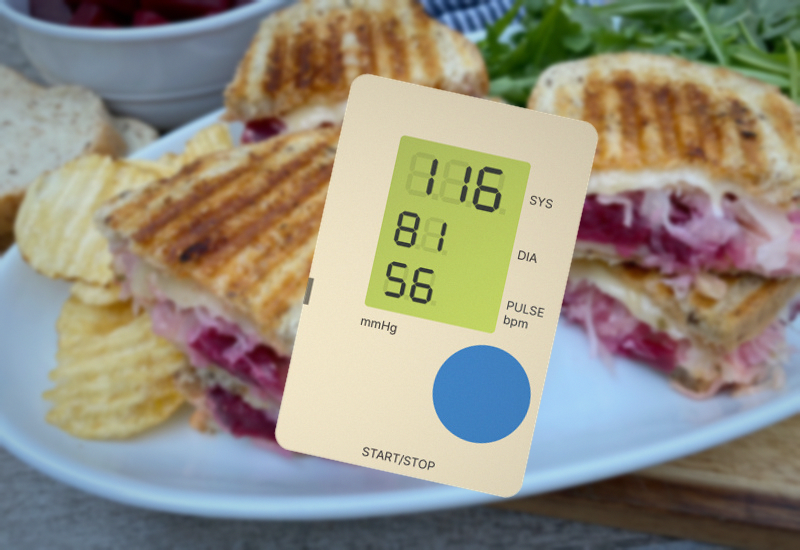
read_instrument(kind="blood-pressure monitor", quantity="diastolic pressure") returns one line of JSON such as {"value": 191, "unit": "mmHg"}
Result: {"value": 81, "unit": "mmHg"}
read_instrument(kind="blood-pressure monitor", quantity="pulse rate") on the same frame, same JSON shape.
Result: {"value": 56, "unit": "bpm"}
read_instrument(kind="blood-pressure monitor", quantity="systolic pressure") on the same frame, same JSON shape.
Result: {"value": 116, "unit": "mmHg"}
